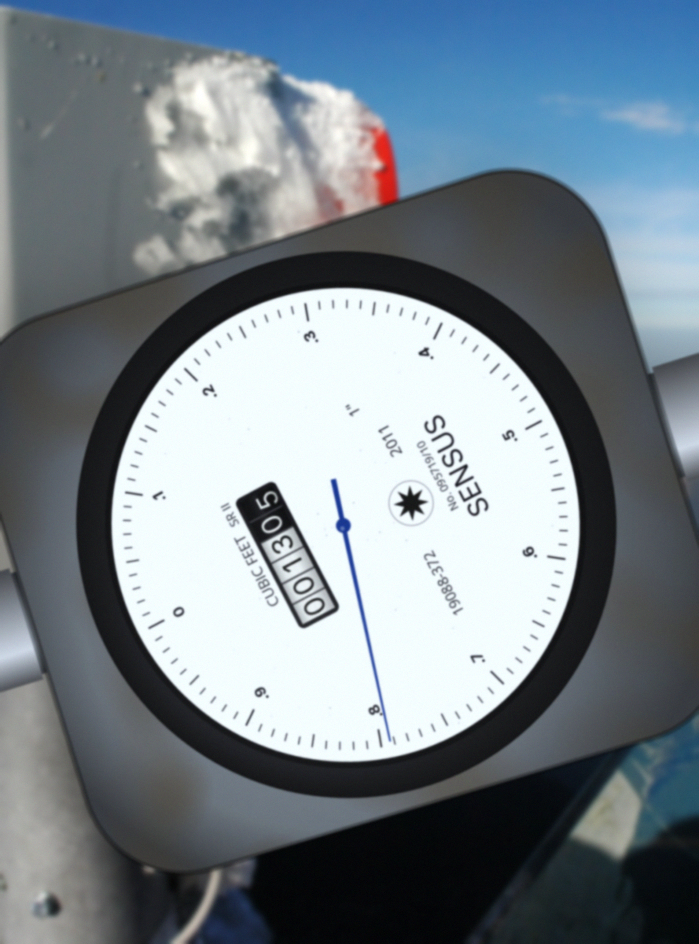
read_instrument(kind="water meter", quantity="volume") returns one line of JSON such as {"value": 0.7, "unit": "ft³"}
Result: {"value": 1304.79, "unit": "ft³"}
